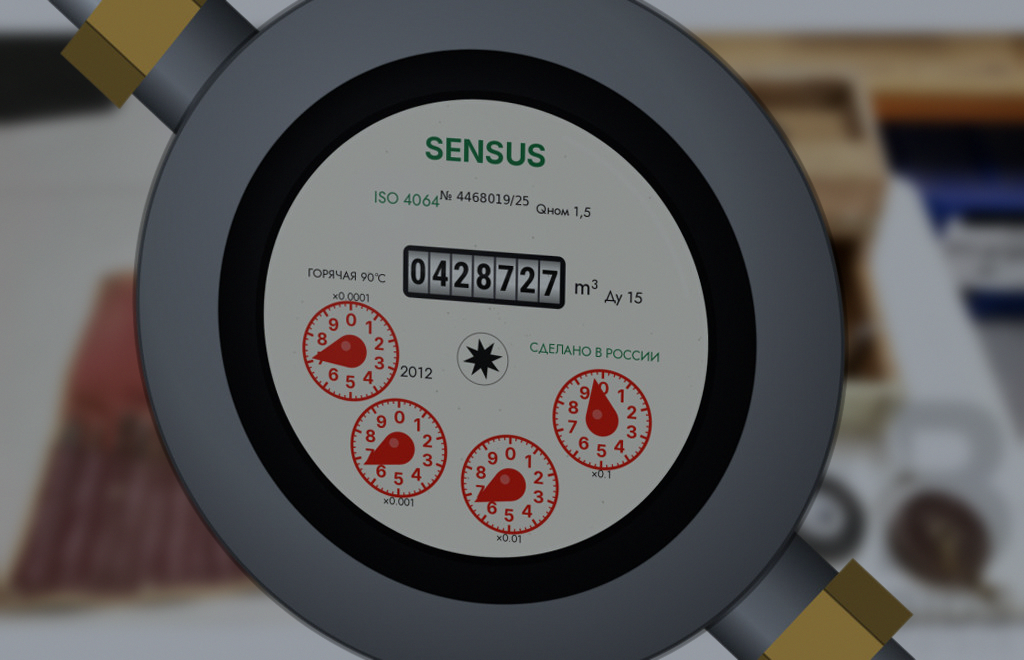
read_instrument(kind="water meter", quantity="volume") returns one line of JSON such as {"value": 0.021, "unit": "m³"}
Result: {"value": 428726.9667, "unit": "m³"}
